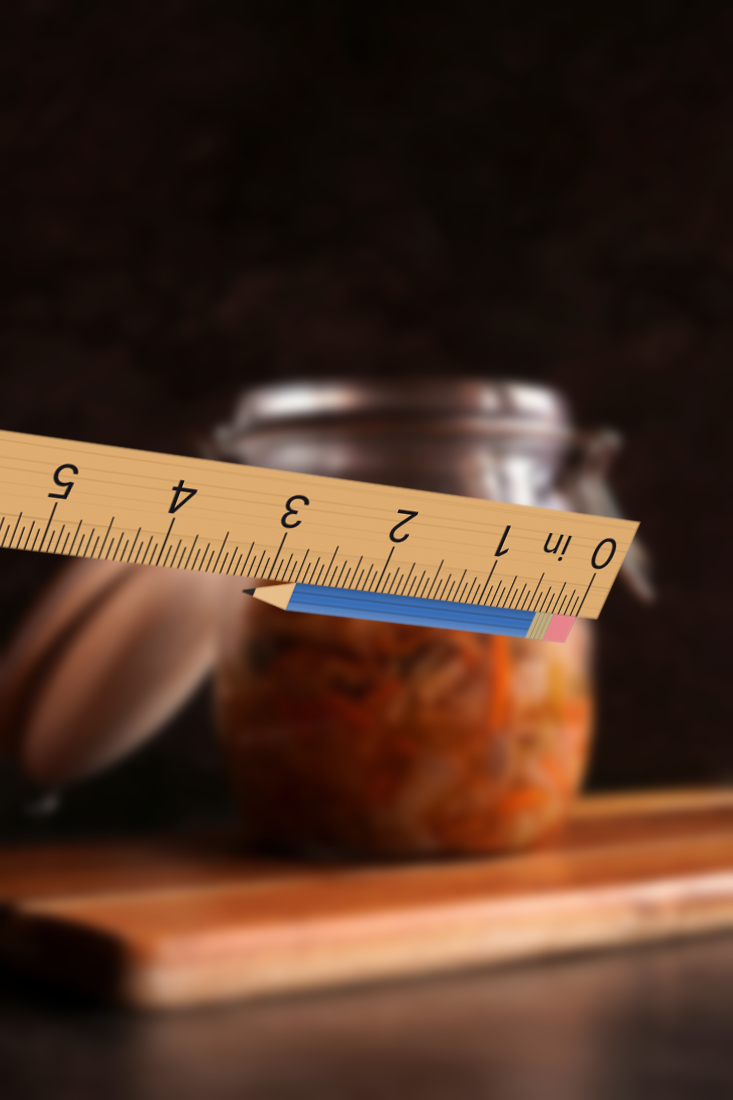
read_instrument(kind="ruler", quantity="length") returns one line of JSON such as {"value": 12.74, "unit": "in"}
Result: {"value": 3.1875, "unit": "in"}
